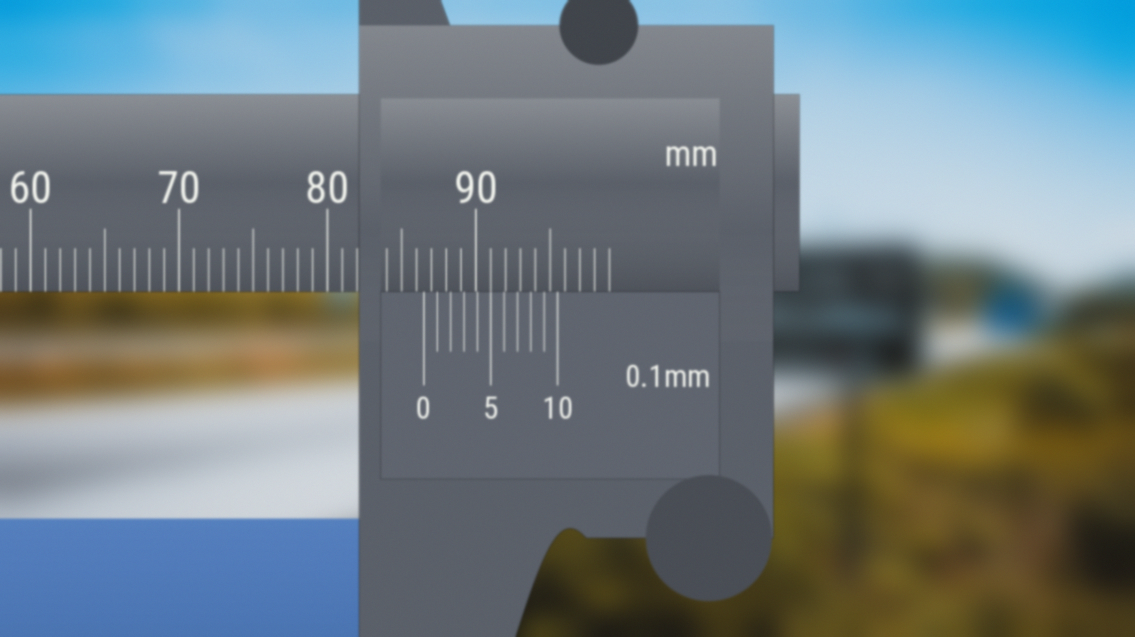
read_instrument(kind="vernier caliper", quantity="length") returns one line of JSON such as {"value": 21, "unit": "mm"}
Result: {"value": 86.5, "unit": "mm"}
